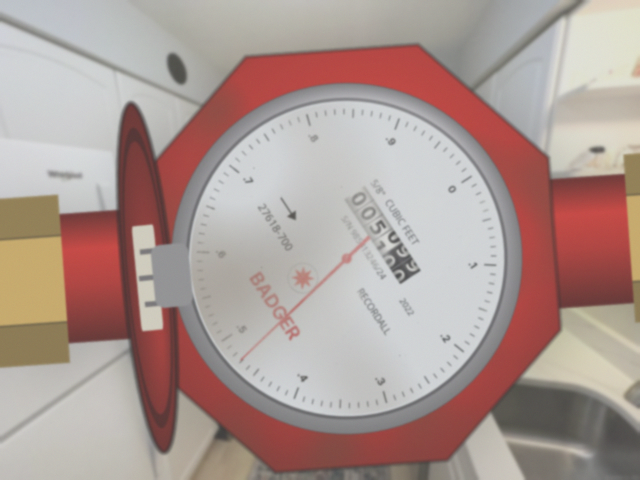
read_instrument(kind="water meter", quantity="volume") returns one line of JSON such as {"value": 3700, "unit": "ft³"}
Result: {"value": 5099.47, "unit": "ft³"}
